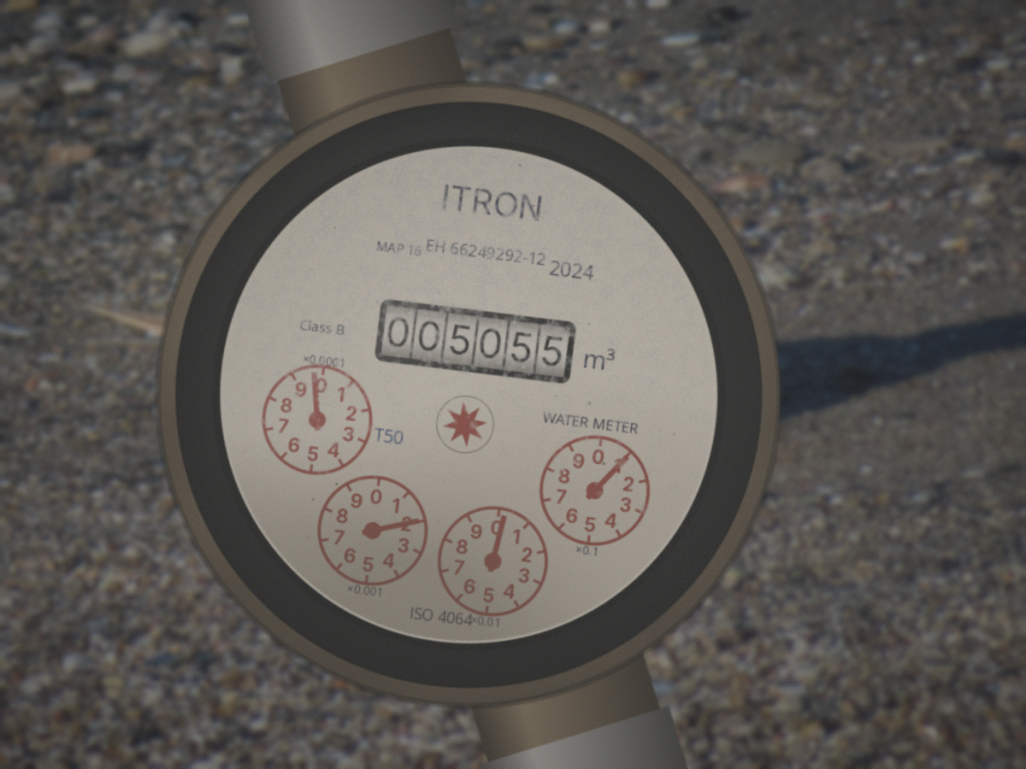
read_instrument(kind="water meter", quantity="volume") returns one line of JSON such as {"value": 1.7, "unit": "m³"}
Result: {"value": 5055.1019, "unit": "m³"}
